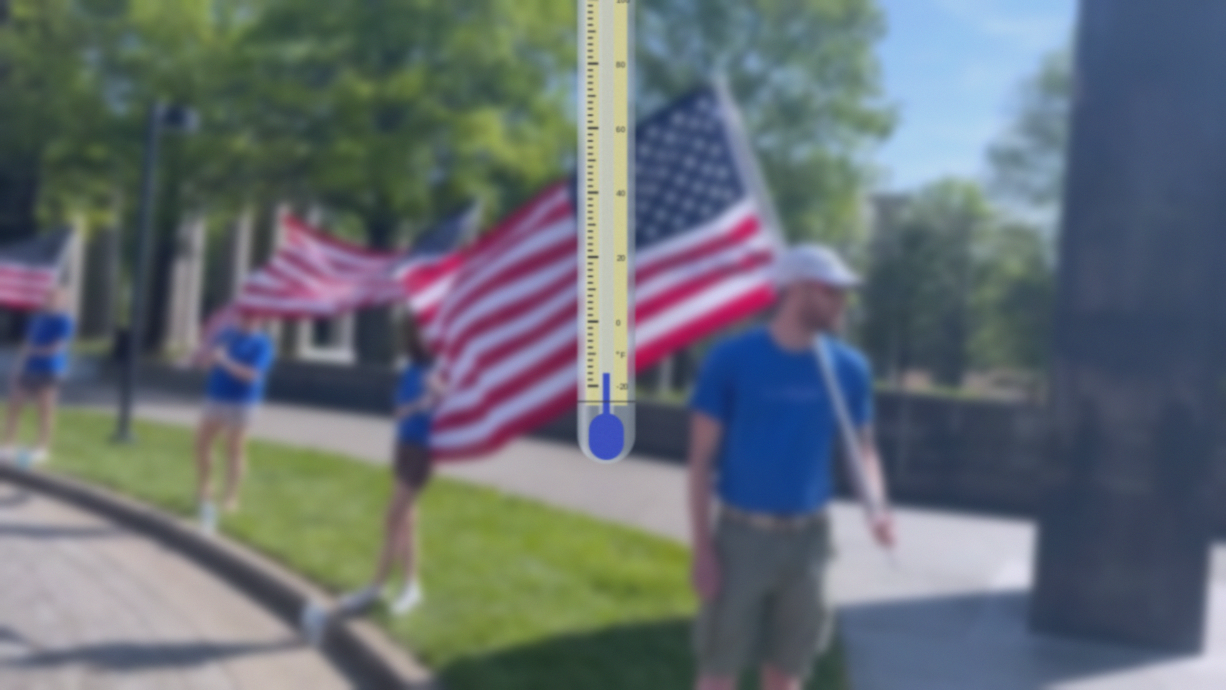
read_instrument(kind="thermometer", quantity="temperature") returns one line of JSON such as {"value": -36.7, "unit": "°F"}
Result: {"value": -16, "unit": "°F"}
